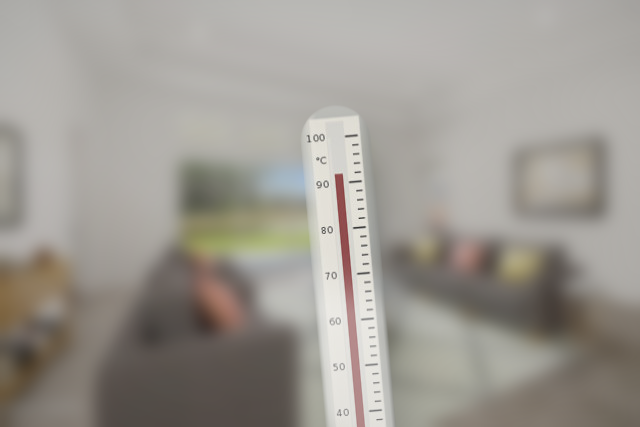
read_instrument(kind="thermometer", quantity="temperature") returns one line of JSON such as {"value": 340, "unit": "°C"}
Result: {"value": 92, "unit": "°C"}
